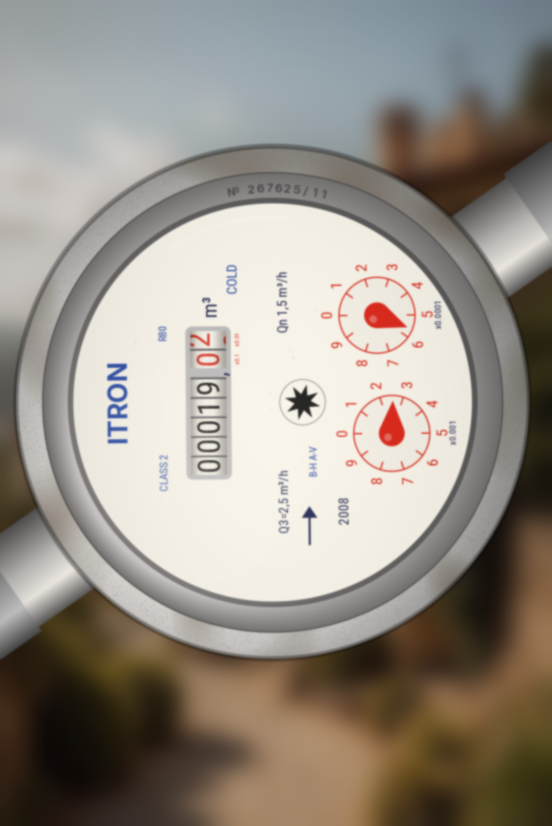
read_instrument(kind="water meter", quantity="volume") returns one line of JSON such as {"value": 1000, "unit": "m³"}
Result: {"value": 19.0225, "unit": "m³"}
